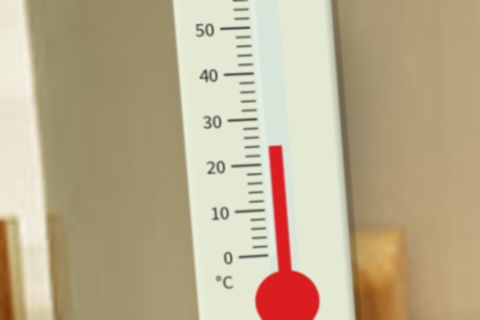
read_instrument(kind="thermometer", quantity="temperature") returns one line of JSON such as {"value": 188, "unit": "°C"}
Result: {"value": 24, "unit": "°C"}
